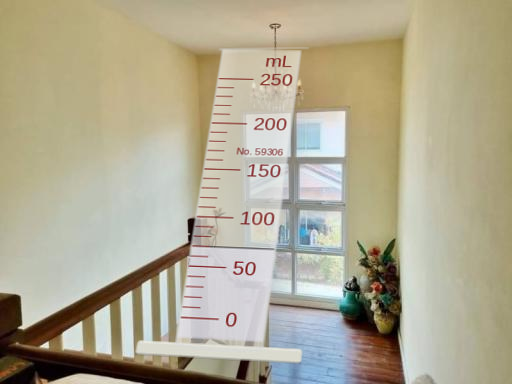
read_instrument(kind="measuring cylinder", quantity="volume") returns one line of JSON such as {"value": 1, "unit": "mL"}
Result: {"value": 70, "unit": "mL"}
